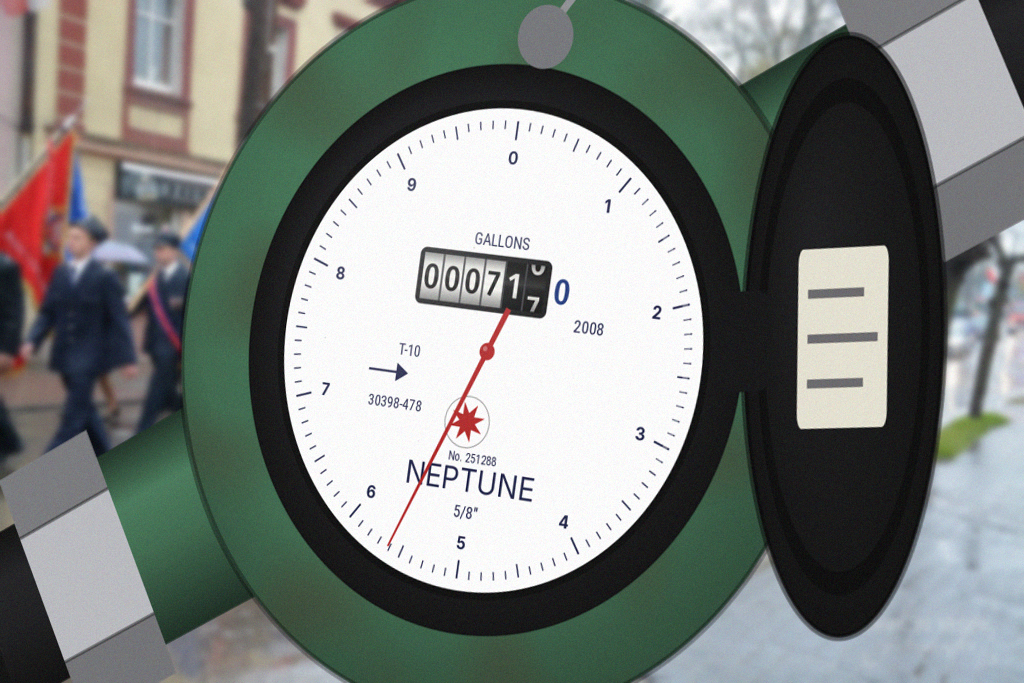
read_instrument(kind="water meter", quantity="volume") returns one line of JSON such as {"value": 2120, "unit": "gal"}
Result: {"value": 7165.6, "unit": "gal"}
